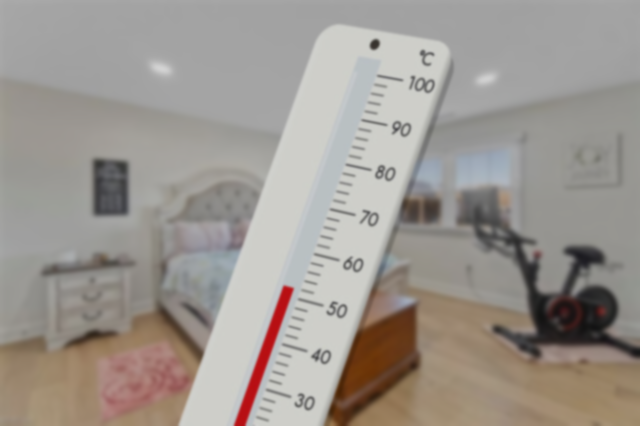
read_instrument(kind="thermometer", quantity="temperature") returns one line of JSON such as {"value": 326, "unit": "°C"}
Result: {"value": 52, "unit": "°C"}
